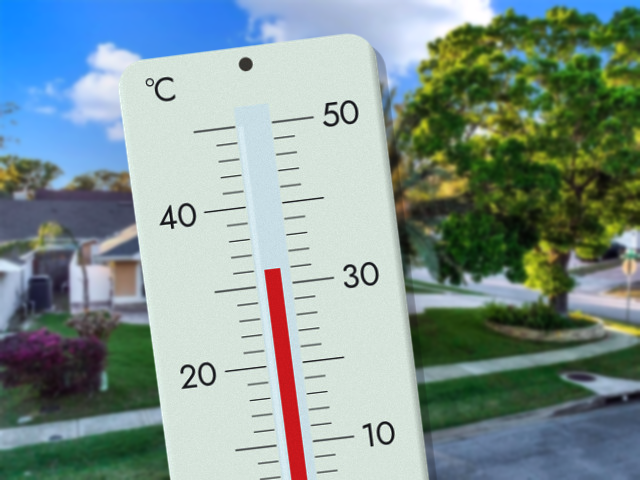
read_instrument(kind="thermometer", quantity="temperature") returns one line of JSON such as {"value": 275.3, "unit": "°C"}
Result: {"value": 32, "unit": "°C"}
